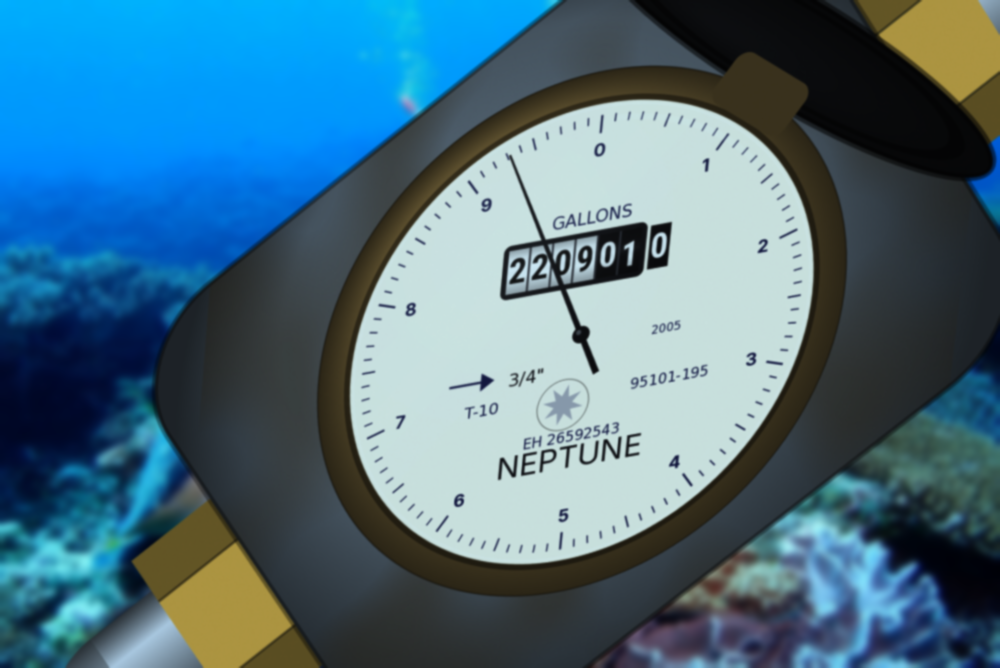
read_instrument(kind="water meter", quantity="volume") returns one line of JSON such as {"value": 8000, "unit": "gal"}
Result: {"value": 2209009.3, "unit": "gal"}
